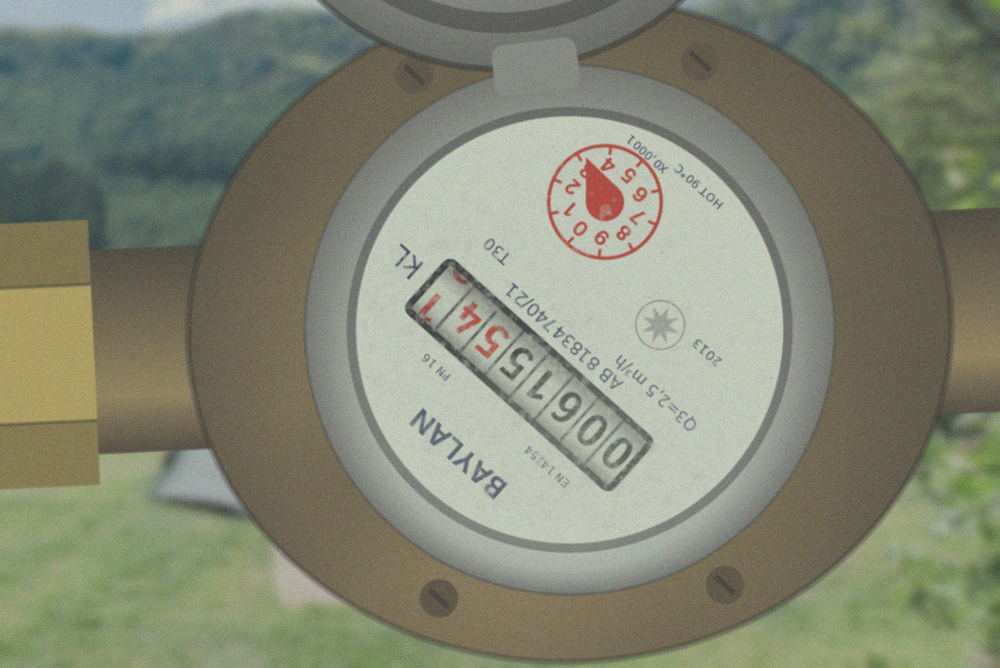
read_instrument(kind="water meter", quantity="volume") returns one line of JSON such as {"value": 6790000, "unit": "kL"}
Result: {"value": 615.5413, "unit": "kL"}
